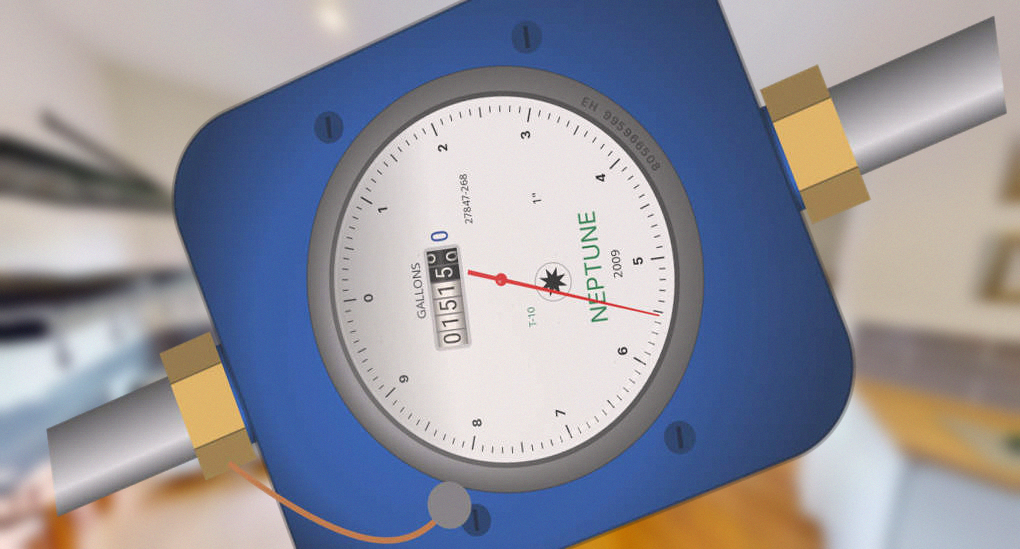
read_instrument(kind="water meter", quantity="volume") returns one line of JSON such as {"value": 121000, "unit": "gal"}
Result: {"value": 151585.5, "unit": "gal"}
